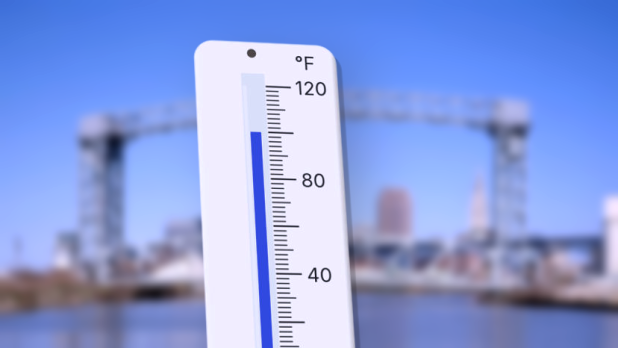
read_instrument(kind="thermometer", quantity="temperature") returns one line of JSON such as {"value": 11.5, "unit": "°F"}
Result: {"value": 100, "unit": "°F"}
